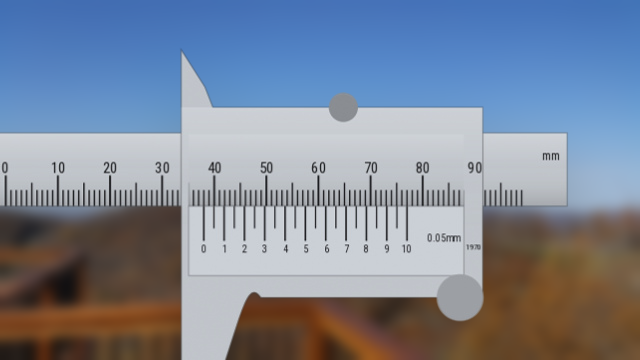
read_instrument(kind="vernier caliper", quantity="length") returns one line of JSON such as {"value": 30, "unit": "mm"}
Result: {"value": 38.0, "unit": "mm"}
